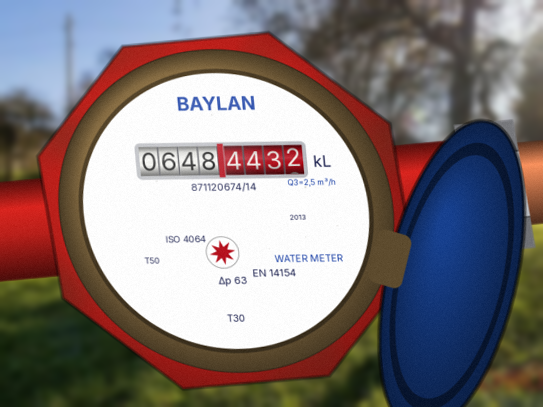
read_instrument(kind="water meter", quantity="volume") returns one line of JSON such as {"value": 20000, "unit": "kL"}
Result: {"value": 648.4432, "unit": "kL"}
